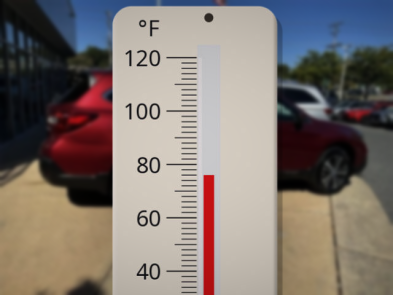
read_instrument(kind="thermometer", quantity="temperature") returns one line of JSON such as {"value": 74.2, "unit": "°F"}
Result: {"value": 76, "unit": "°F"}
